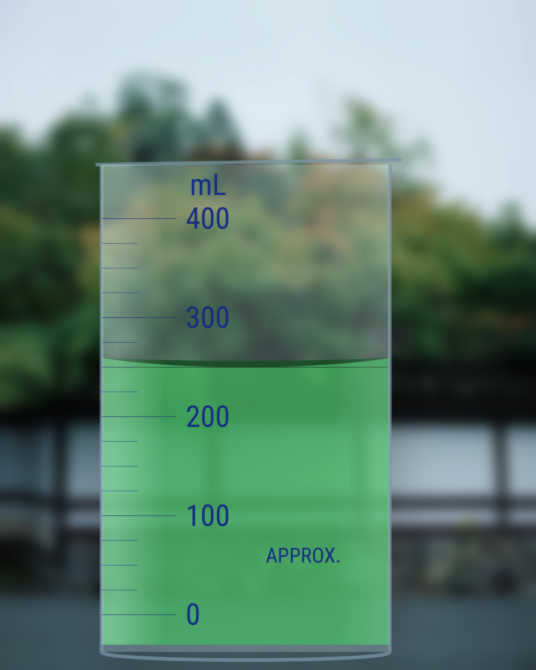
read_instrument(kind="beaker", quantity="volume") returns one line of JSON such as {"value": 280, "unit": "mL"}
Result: {"value": 250, "unit": "mL"}
